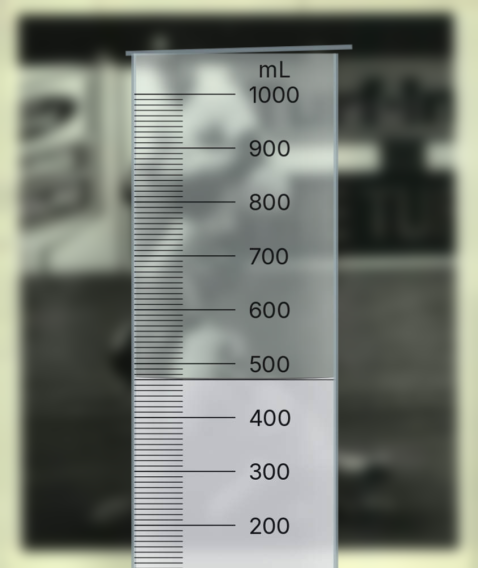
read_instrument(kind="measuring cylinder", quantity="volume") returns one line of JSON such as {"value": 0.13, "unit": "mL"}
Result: {"value": 470, "unit": "mL"}
